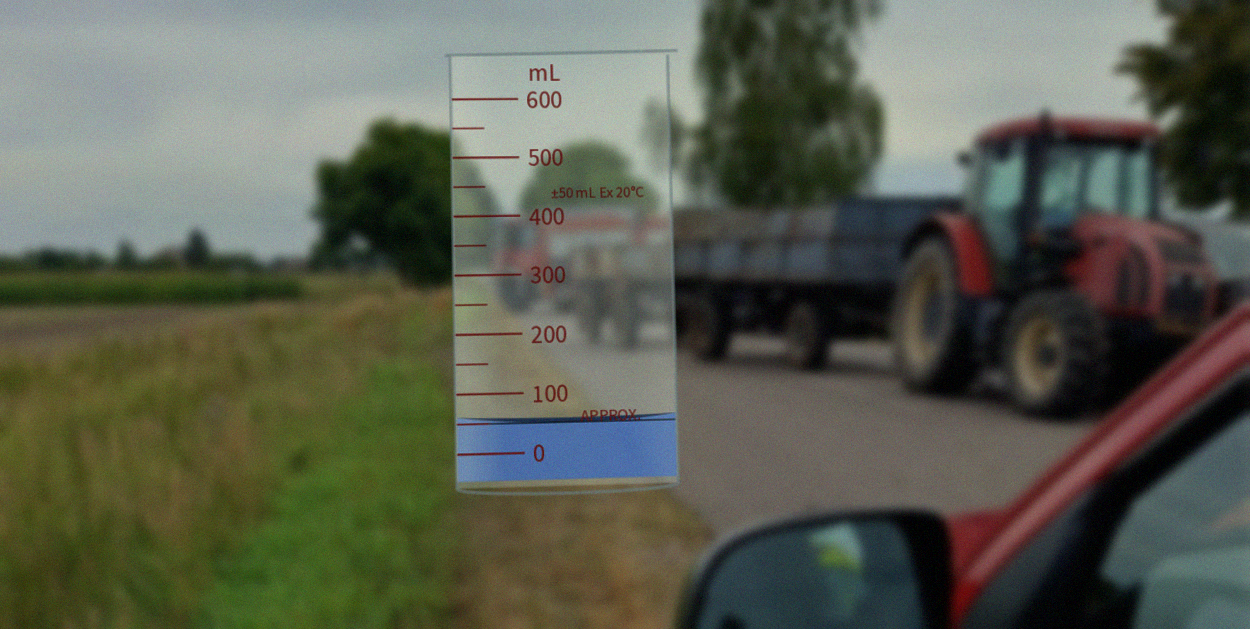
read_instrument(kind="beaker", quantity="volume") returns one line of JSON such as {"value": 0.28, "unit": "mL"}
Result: {"value": 50, "unit": "mL"}
